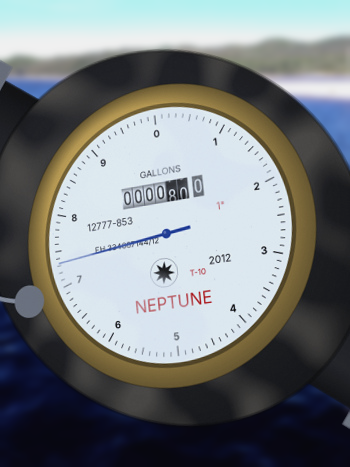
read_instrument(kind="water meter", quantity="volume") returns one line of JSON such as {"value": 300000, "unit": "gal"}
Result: {"value": 797.3, "unit": "gal"}
